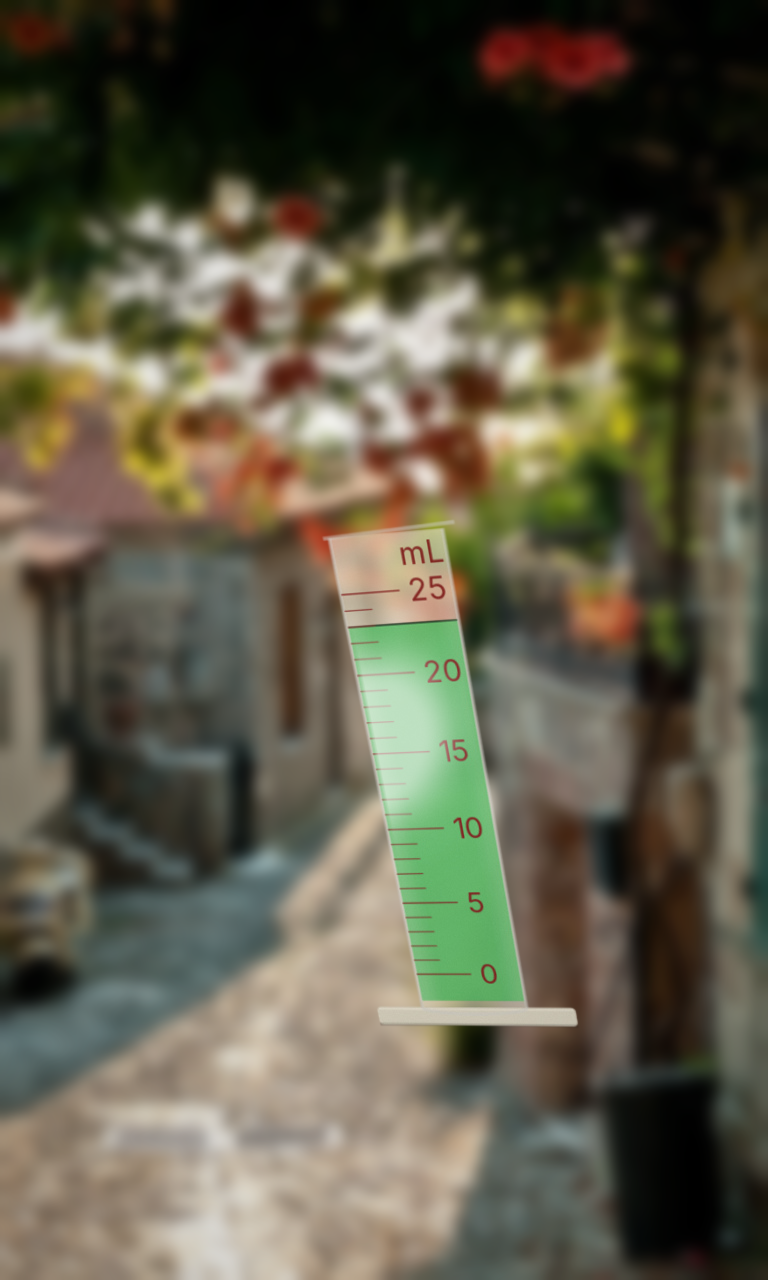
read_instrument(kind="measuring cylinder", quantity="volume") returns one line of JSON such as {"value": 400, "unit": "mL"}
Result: {"value": 23, "unit": "mL"}
